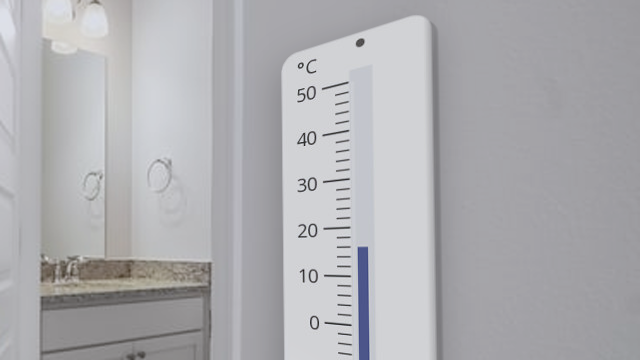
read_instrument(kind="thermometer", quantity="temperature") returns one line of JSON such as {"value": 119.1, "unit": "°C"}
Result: {"value": 16, "unit": "°C"}
